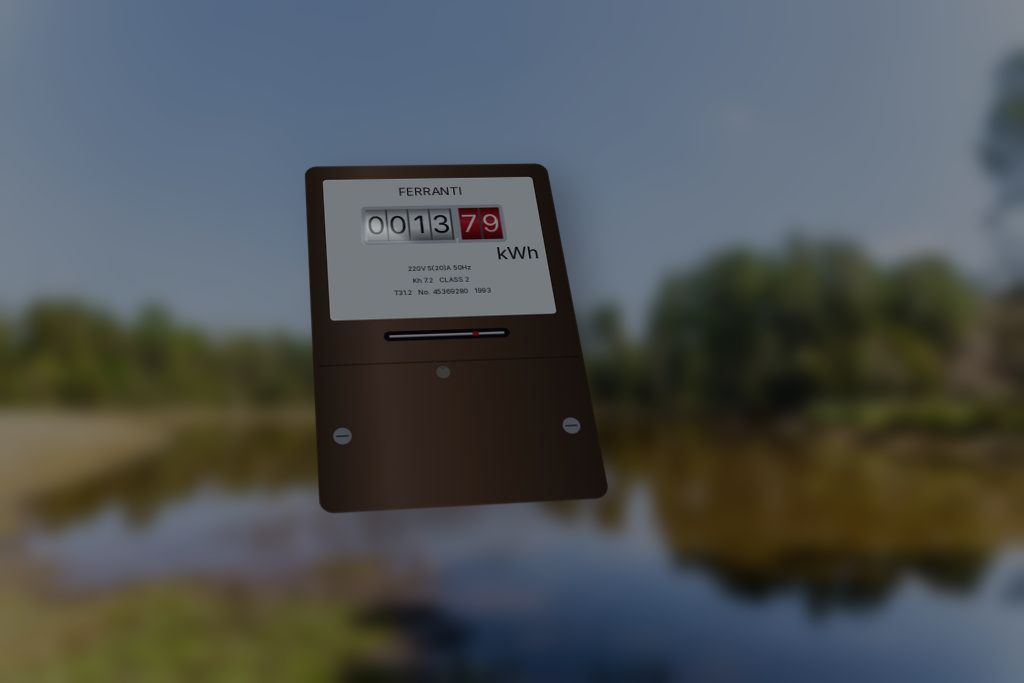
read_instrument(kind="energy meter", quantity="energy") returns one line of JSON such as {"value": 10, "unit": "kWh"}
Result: {"value": 13.79, "unit": "kWh"}
